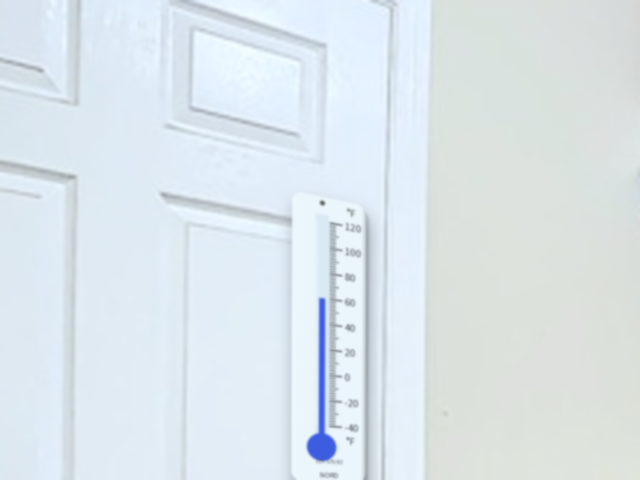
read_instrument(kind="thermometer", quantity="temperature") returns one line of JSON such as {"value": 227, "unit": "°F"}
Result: {"value": 60, "unit": "°F"}
